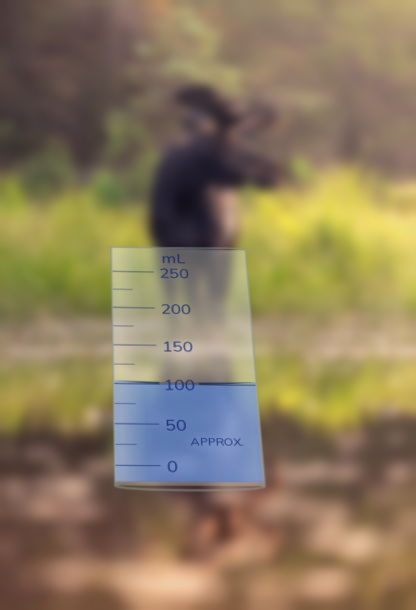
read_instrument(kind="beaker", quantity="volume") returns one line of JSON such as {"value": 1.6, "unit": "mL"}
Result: {"value": 100, "unit": "mL"}
